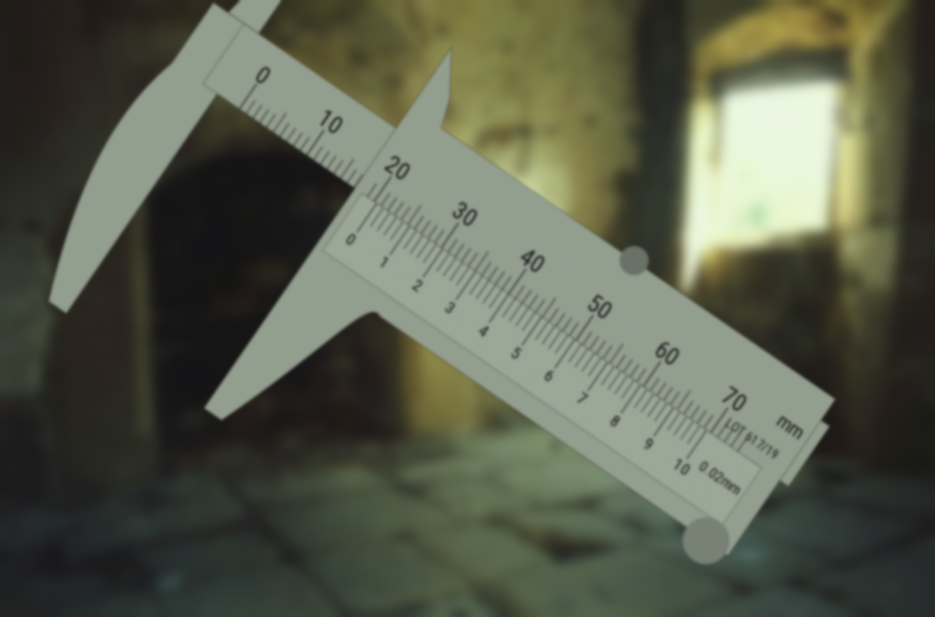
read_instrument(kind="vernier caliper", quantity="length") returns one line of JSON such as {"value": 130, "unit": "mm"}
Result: {"value": 20.4, "unit": "mm"}
